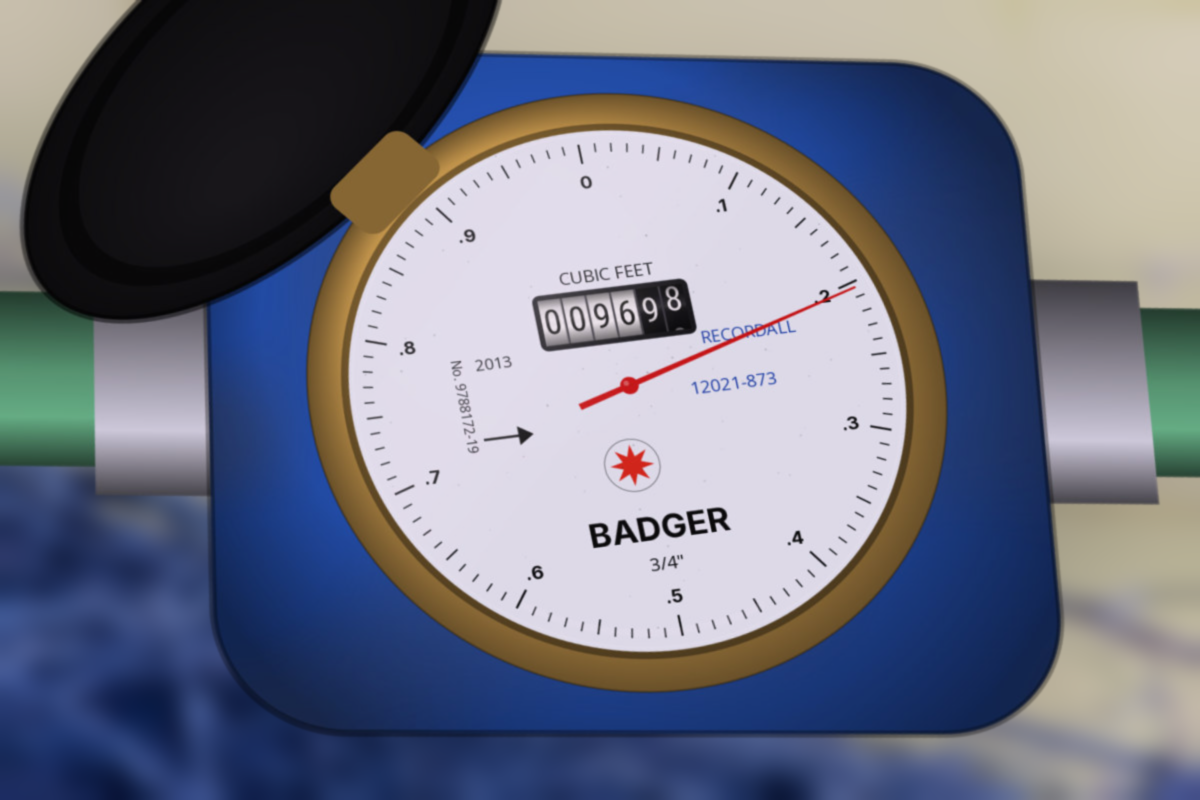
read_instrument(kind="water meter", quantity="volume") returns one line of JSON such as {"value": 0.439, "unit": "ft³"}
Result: {"value": 9698.20, "unit": "ft³"}
